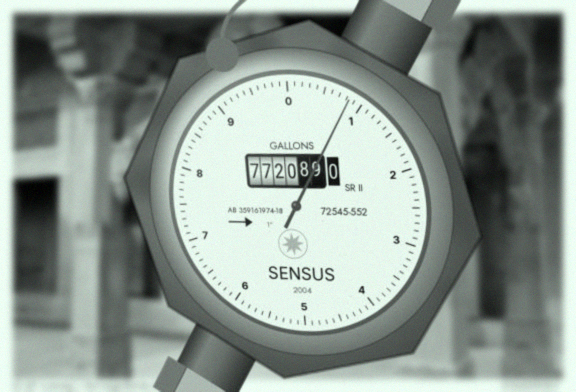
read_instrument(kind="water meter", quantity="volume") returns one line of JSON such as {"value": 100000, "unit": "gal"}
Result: {"value": 7720890.8, "unit": "gal"}
